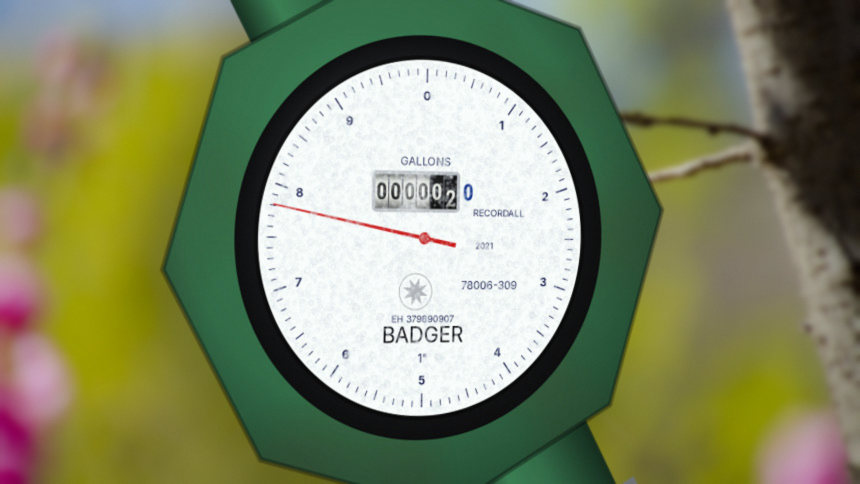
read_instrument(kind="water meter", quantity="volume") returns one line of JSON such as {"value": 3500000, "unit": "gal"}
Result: {"value": 17.8, "unit": "gal"}
